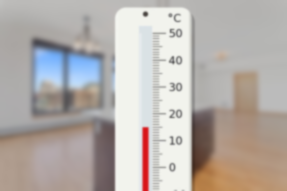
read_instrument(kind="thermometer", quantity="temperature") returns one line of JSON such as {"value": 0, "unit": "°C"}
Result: {"value": 15, "unit": "°C"}
